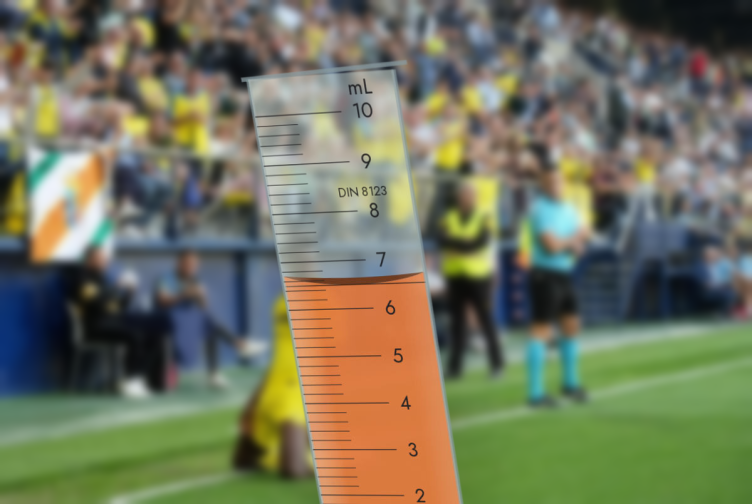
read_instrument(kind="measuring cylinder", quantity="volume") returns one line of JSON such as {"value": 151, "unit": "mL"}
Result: {"value": 6.5, "unit": "mL"}
